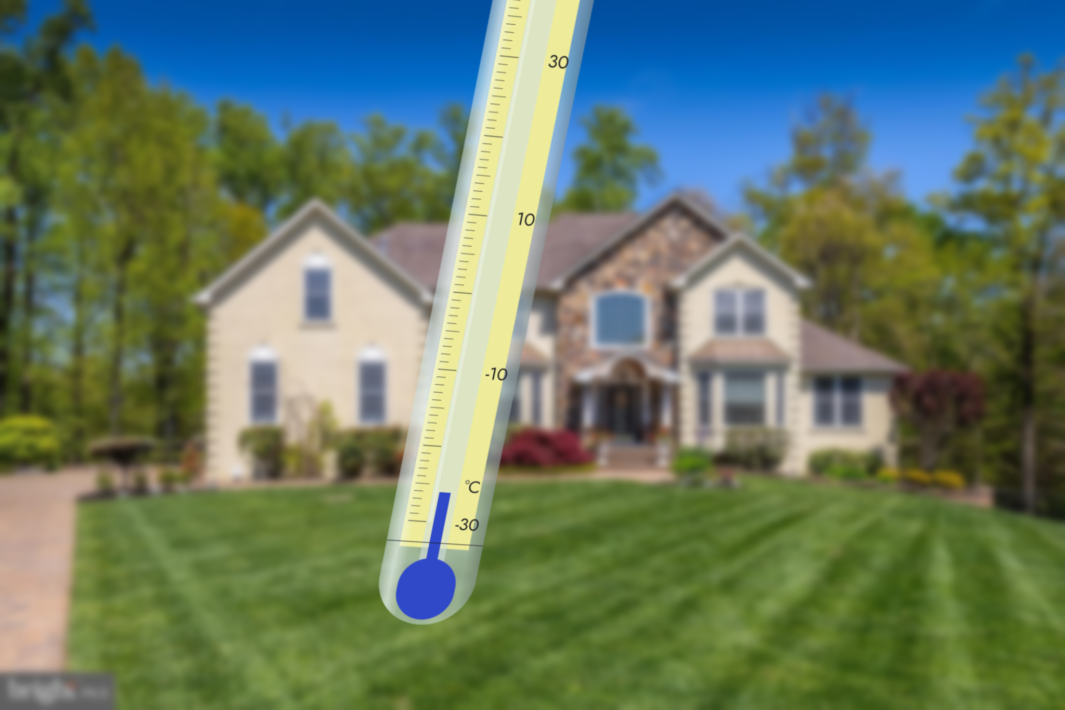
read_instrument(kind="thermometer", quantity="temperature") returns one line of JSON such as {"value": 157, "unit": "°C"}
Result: {"value": -26, "unit": "°C"}
